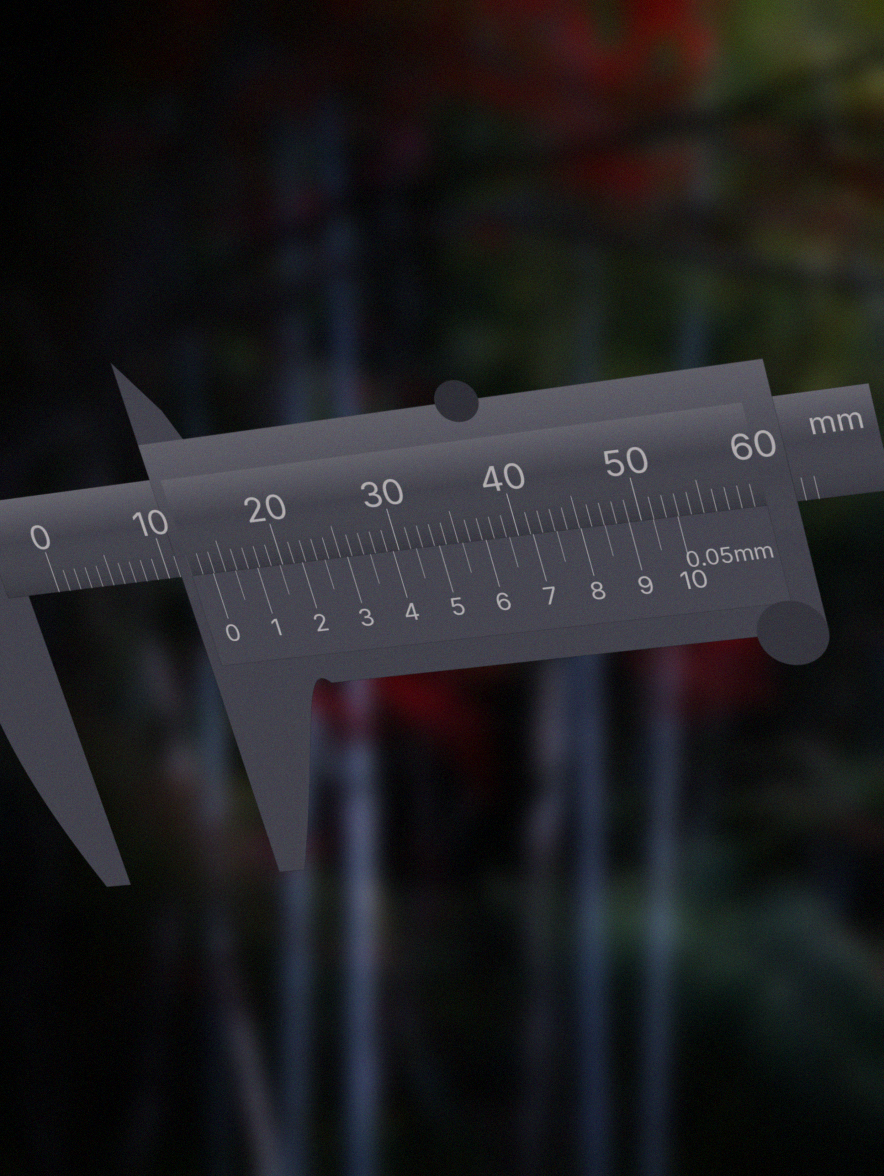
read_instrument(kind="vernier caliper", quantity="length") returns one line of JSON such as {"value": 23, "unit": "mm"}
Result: {"value": 13.9, "unit": "mm"}
